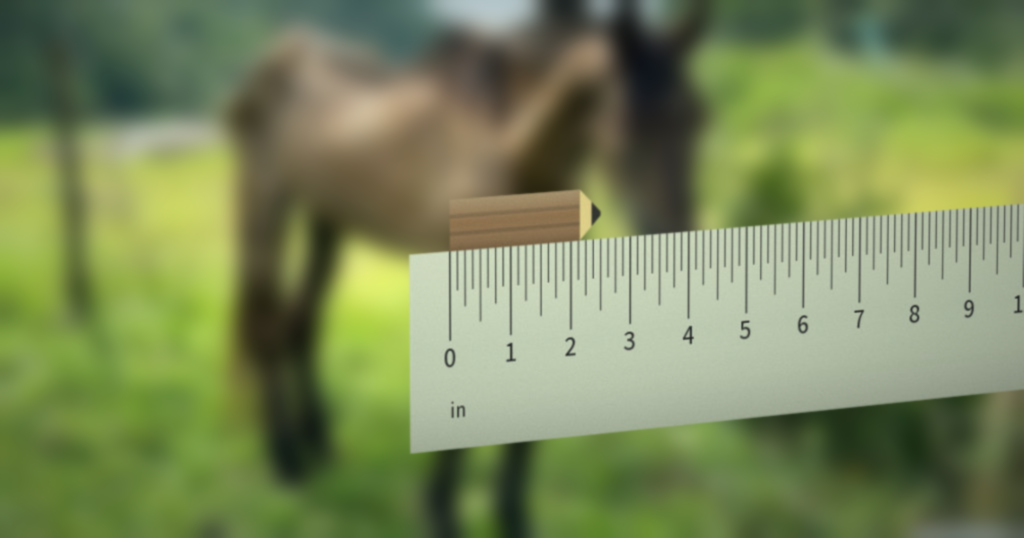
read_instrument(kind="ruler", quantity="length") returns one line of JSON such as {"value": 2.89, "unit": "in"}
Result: {"value": 2.5, "unit": "in"}
